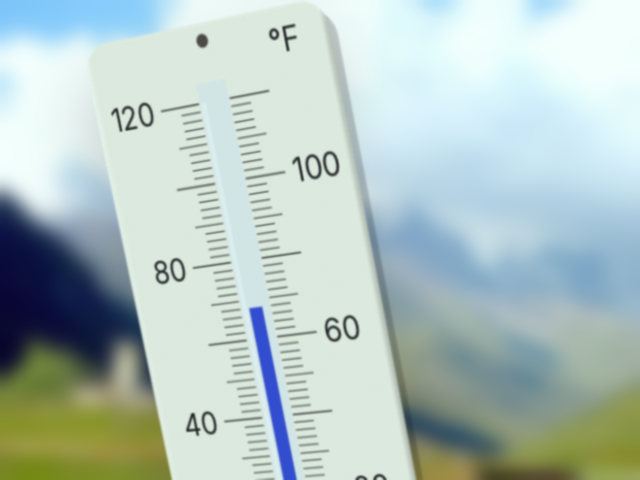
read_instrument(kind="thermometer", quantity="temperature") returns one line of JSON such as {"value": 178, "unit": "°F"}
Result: {"value": 68, "unit": "°F"}
